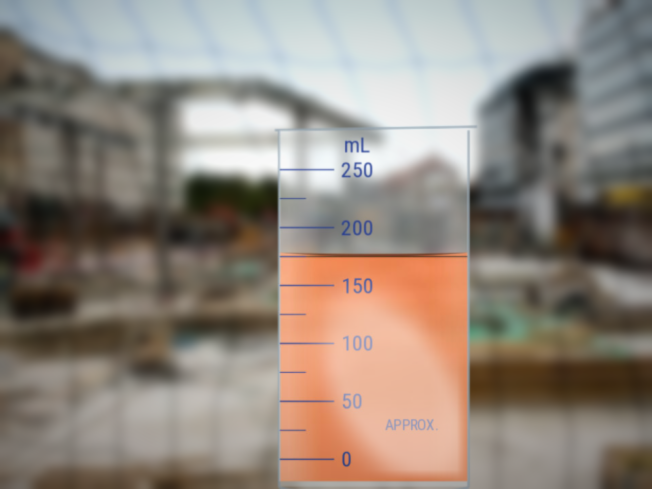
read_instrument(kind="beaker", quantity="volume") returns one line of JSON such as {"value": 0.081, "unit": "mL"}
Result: {"value": 175, "unit": "mL"}
